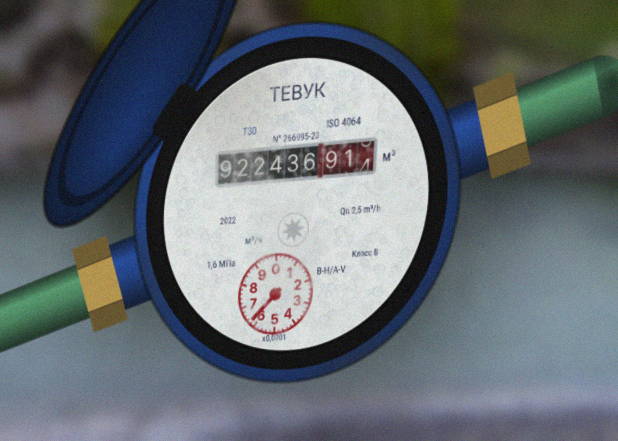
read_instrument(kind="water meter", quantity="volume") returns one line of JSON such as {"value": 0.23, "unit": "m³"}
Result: {"value": 922436.9136, "unit": "m³"}
